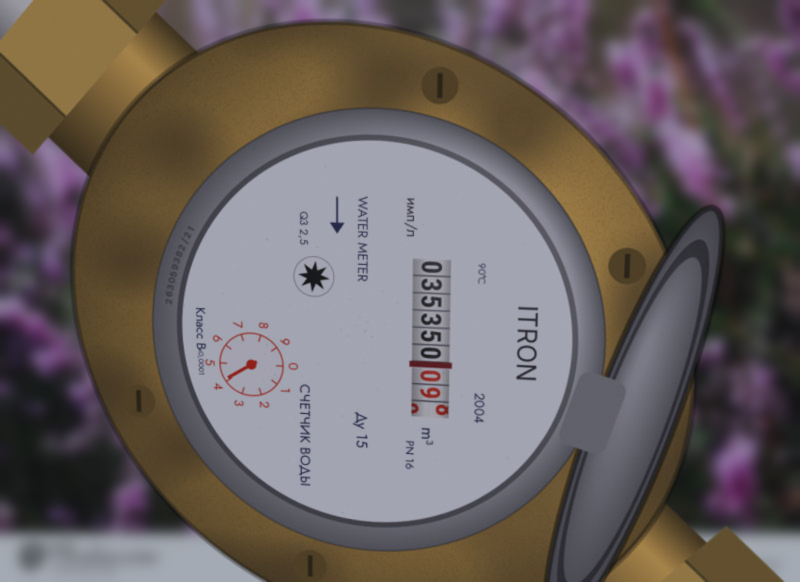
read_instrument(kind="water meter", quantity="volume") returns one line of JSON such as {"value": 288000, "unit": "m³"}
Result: {"value": 35350.0984, "unit": "m³"}
